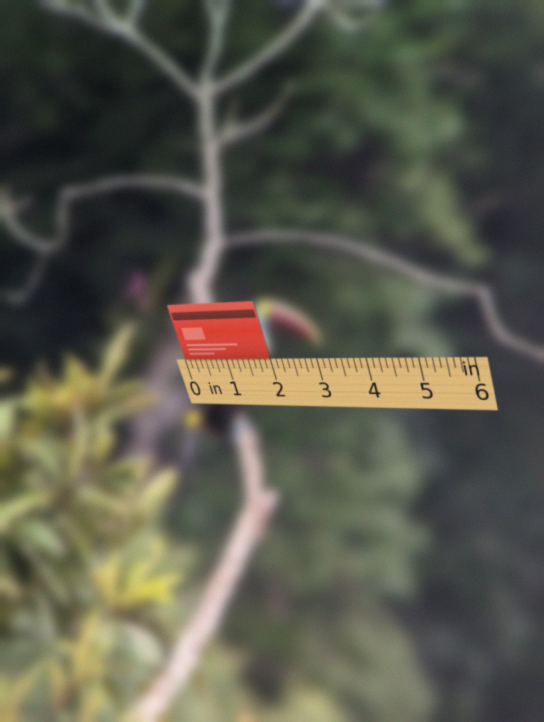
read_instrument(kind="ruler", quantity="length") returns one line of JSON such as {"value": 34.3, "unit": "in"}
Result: {"value": 2, "unit": "in"}
